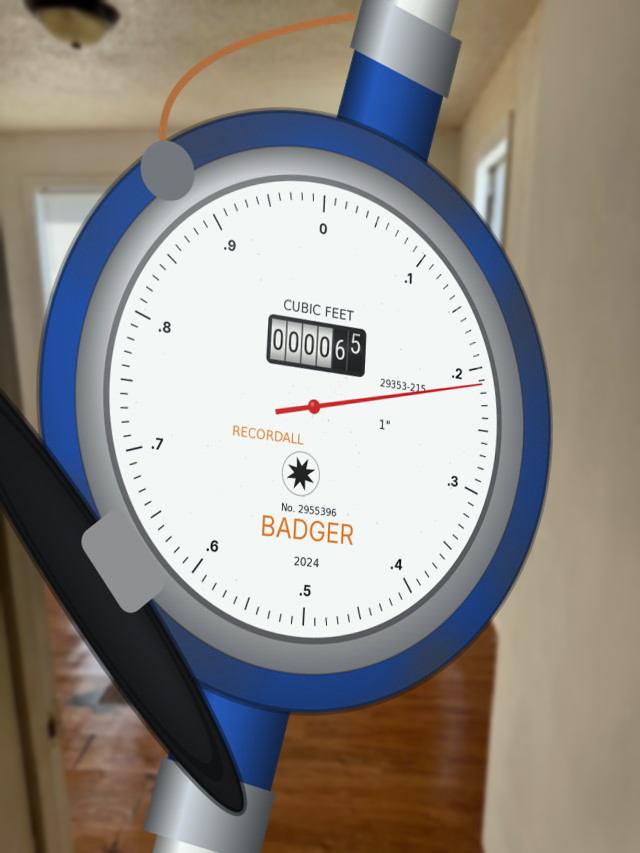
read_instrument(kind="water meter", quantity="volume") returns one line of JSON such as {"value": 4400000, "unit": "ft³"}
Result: {"value": 65.21, "unit": "ft³"}
